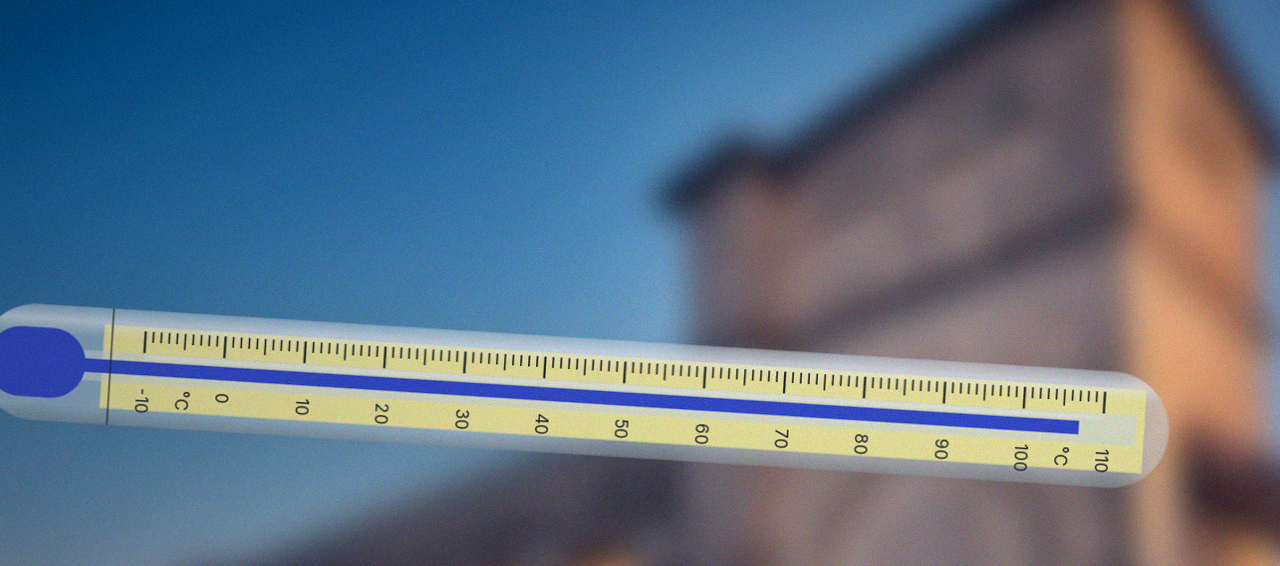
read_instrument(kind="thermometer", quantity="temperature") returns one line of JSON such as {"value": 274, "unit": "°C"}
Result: {"value": 107, "unit": "°C"}
